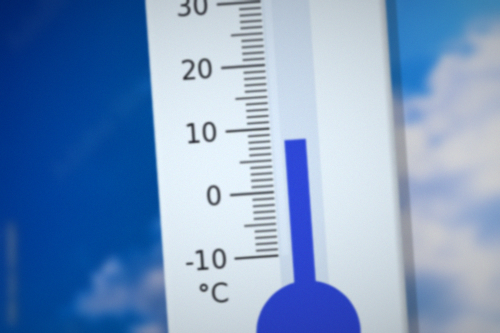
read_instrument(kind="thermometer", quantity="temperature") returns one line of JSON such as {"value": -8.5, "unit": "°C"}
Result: {"value": 8, "unit": "°C"}
